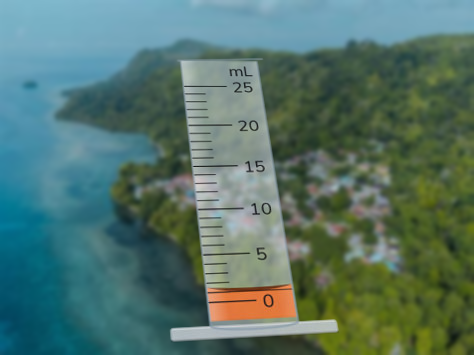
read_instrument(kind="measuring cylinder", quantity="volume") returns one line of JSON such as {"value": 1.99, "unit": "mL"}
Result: {"value": 1, "unit": "mL"}
